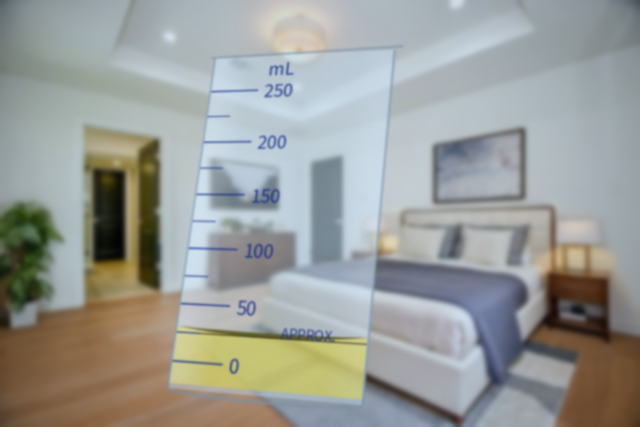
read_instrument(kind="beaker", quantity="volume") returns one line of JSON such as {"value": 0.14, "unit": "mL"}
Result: {"value": 25, "unit": "mL"}
